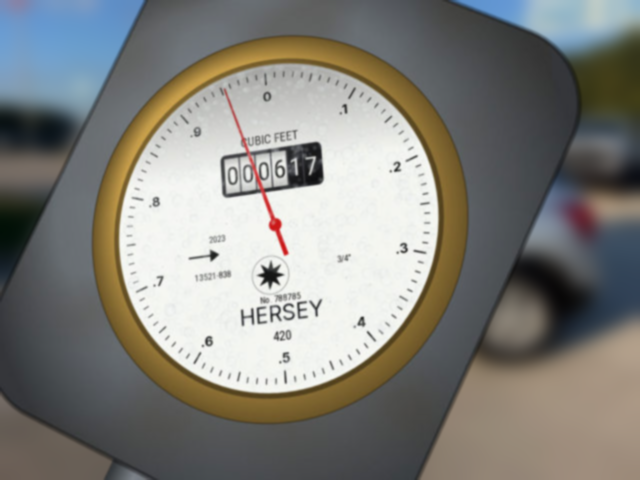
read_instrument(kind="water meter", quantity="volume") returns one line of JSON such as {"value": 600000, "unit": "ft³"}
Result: {"value": 616.95, "unit": "ft³"}
